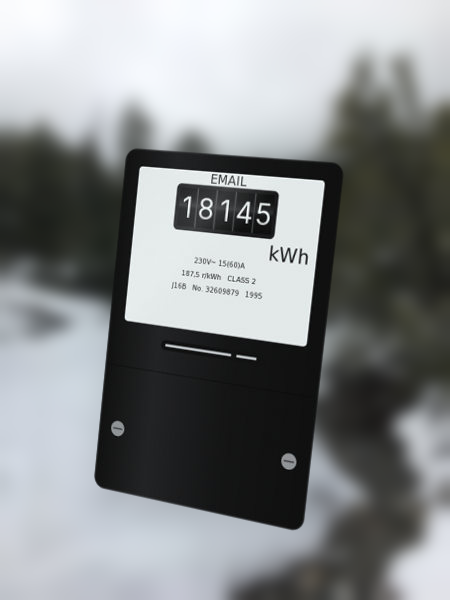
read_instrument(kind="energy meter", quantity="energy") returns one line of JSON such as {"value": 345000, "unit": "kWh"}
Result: {"value": 18145, "unit": "kWh"}
